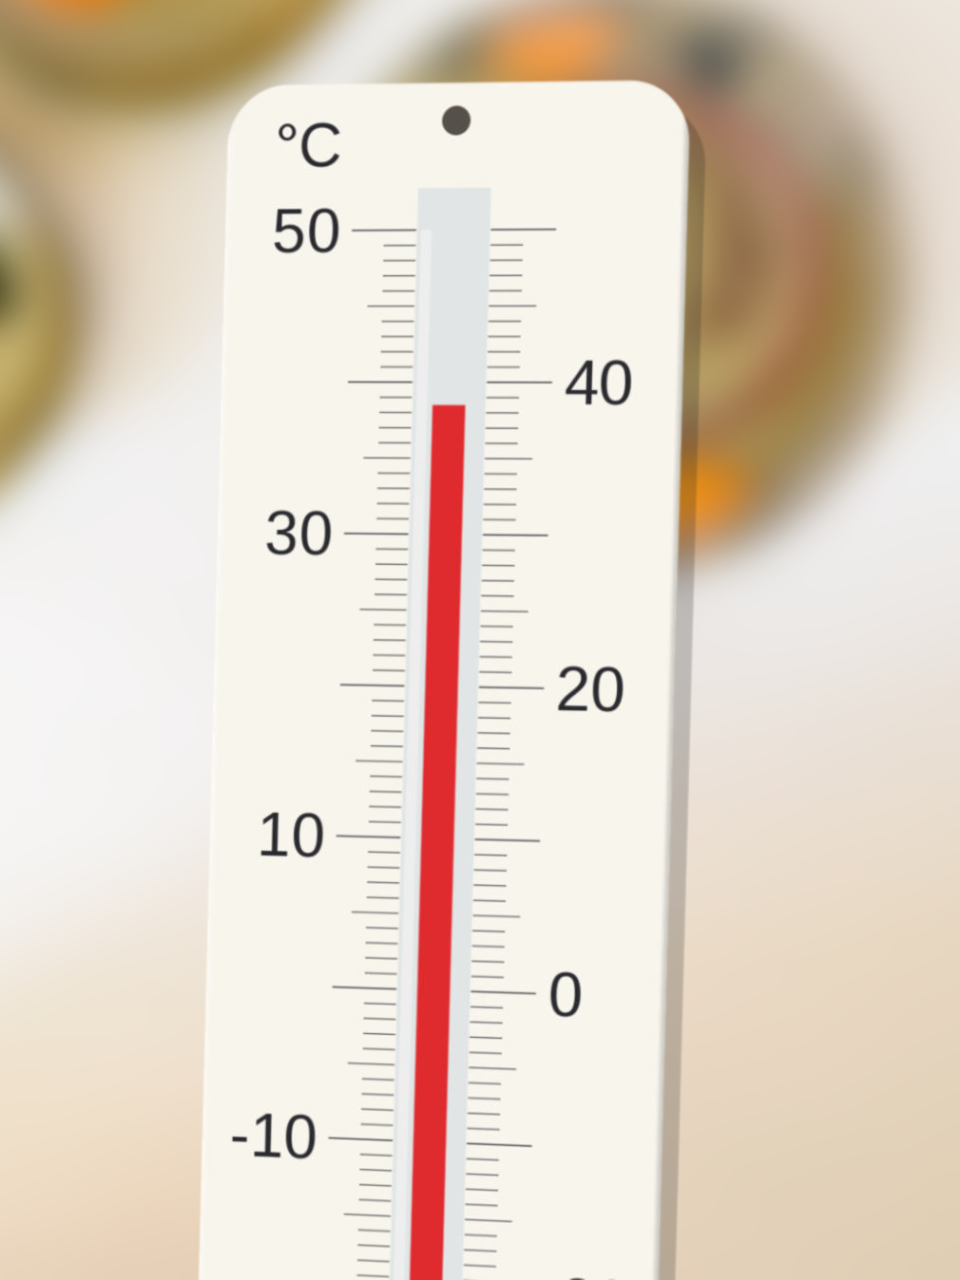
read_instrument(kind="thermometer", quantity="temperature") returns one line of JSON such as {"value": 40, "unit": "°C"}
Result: {"value": 38.5, "unit": "°C"}
